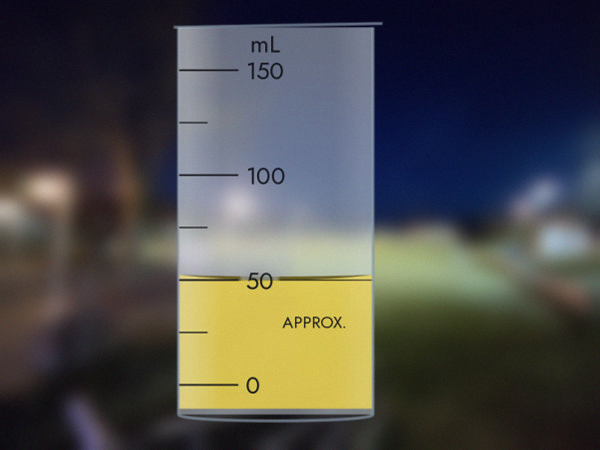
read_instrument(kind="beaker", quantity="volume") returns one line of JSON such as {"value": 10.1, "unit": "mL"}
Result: {"value": 50, "unit": "mL"}
